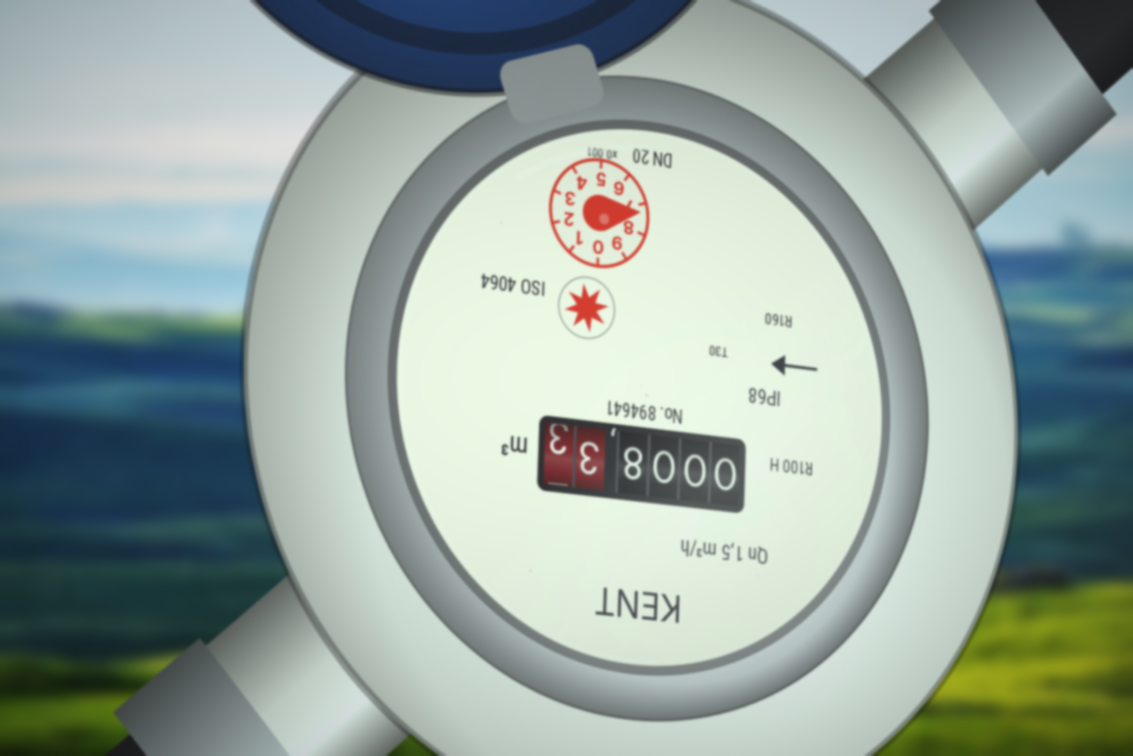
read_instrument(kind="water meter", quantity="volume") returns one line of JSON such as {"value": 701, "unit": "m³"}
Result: {"value": 8.327, "unit": "m³"}
